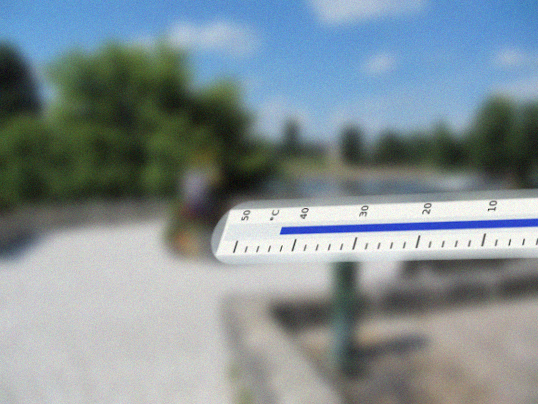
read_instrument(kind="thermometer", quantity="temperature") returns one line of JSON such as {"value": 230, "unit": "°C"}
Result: {"value": 43, "unit": "°C"}
